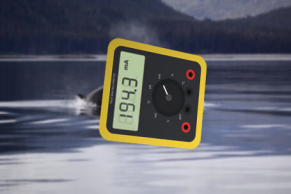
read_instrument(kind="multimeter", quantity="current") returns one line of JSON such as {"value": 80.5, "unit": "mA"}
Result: {"value": 194.3, "unit": "mA"}
